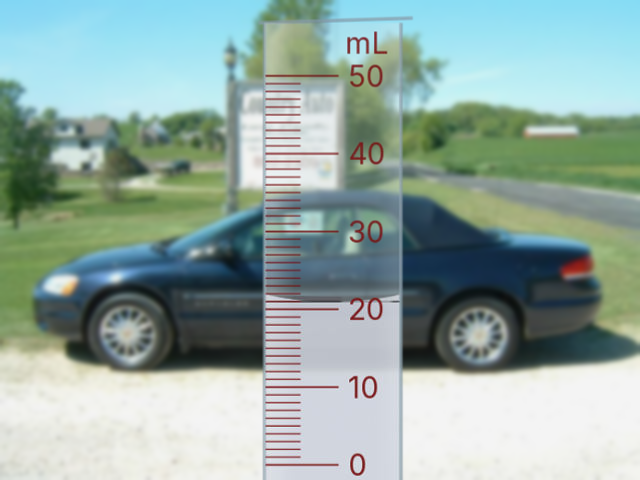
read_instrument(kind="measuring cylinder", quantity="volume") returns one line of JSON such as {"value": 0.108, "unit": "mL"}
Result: {"value": 21, "unit": "mL"}
